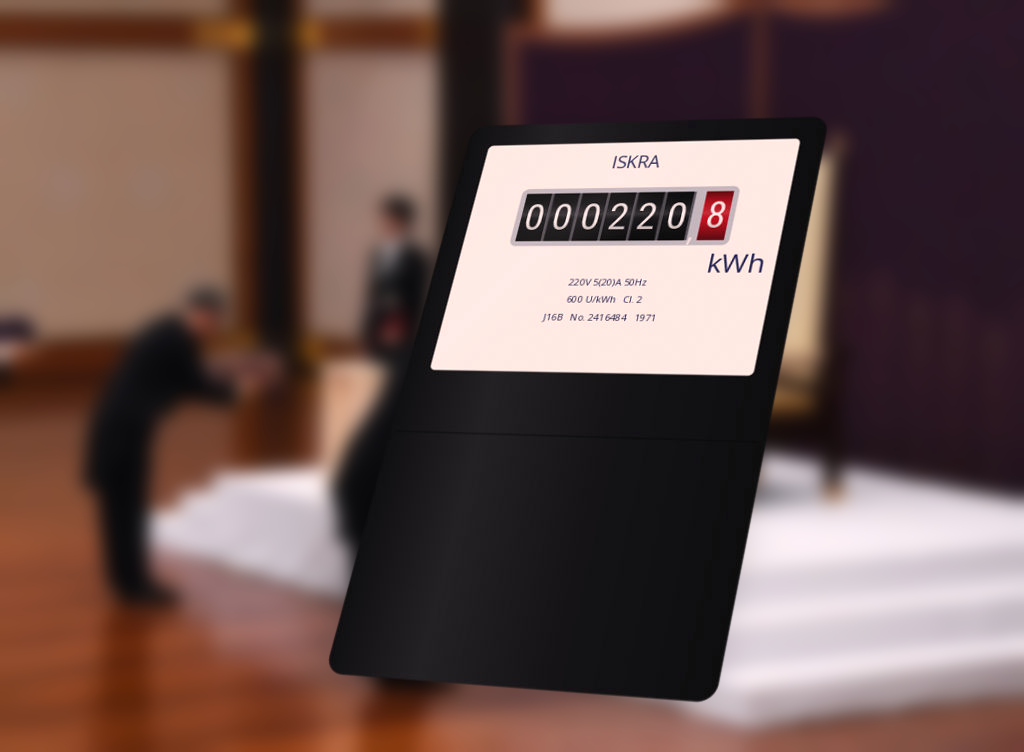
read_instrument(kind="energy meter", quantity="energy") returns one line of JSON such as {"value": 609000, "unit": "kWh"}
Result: {"value": 220.8, "unit": "kWh"}
